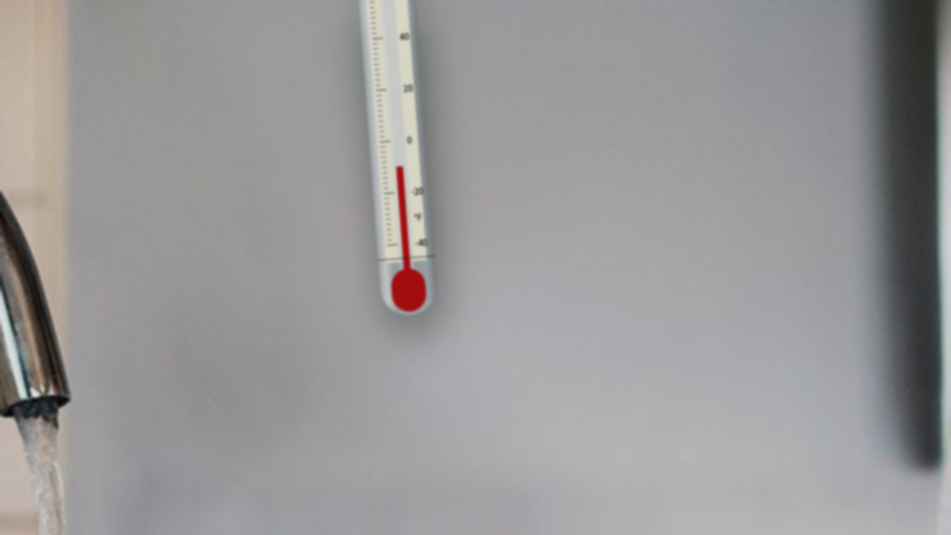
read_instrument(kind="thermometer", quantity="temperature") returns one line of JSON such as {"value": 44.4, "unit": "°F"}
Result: {"value": -10, "unit": "°F"}
